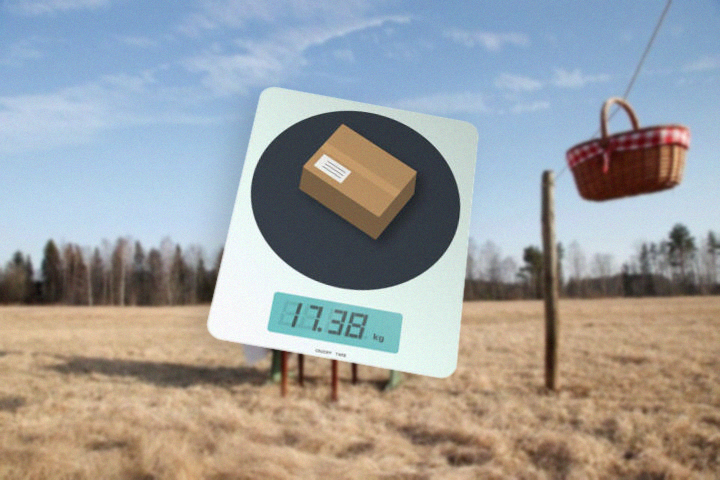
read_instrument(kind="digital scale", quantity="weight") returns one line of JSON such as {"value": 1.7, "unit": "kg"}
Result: {"value": 17.38, "unit": "kg"}
